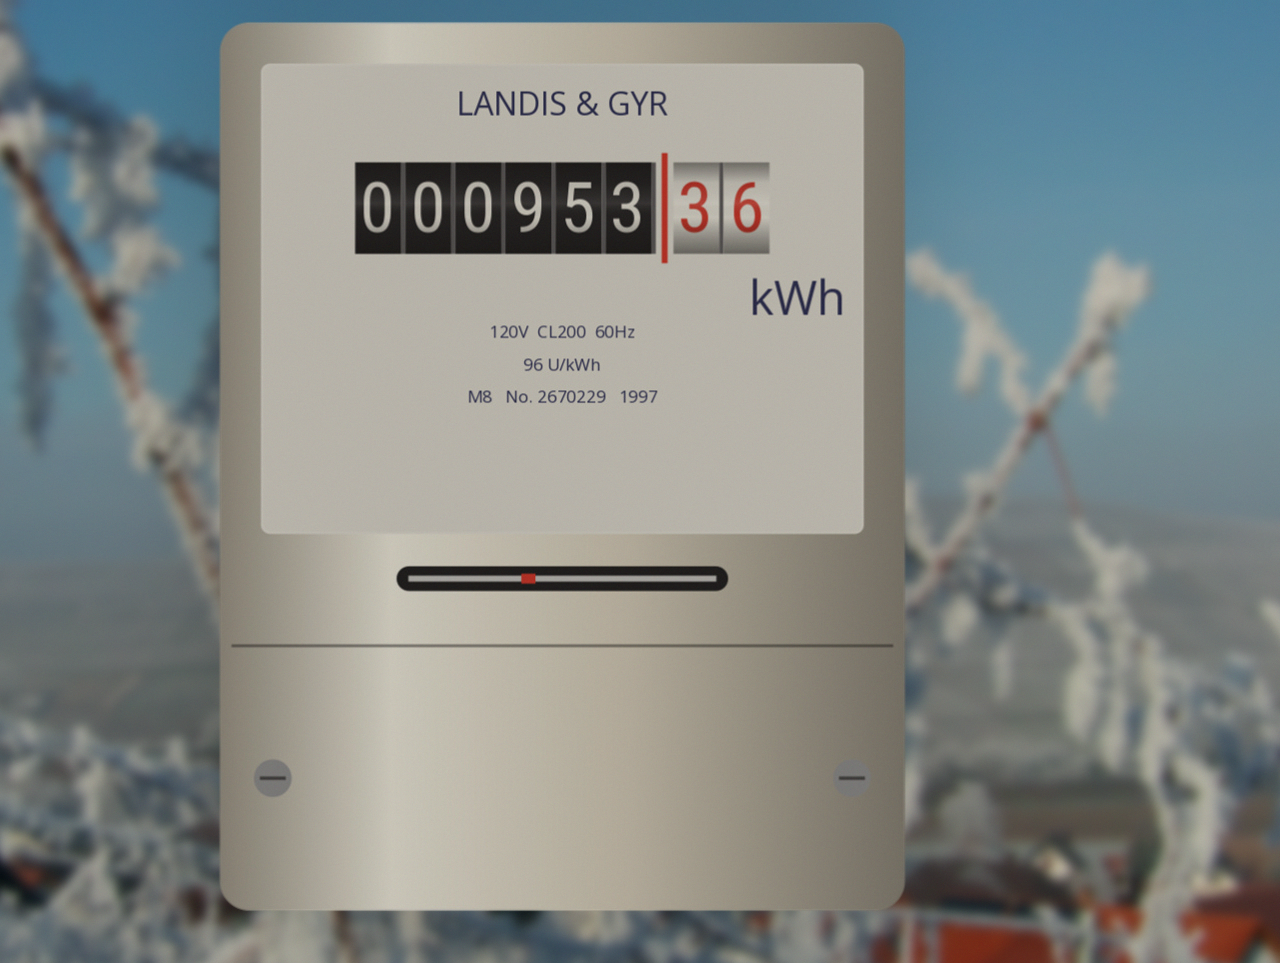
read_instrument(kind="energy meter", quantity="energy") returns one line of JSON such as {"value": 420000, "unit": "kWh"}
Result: {"value": 953.36, "unit": "kWh"}
